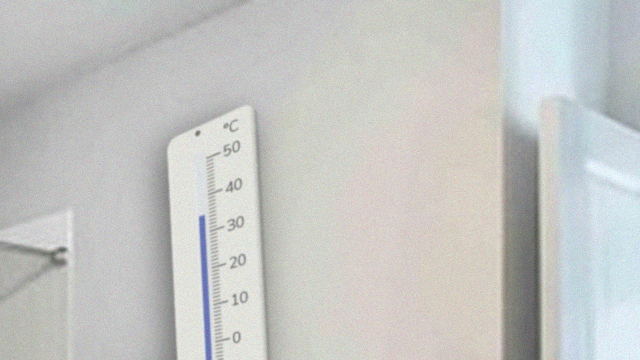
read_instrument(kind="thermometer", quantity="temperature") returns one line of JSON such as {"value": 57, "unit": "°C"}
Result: {"value": 35, "unit": "°C"}
